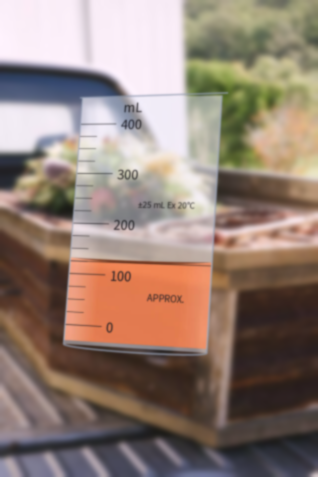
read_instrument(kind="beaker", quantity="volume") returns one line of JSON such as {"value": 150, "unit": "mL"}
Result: {"value": 125, "unit": "mL"}
